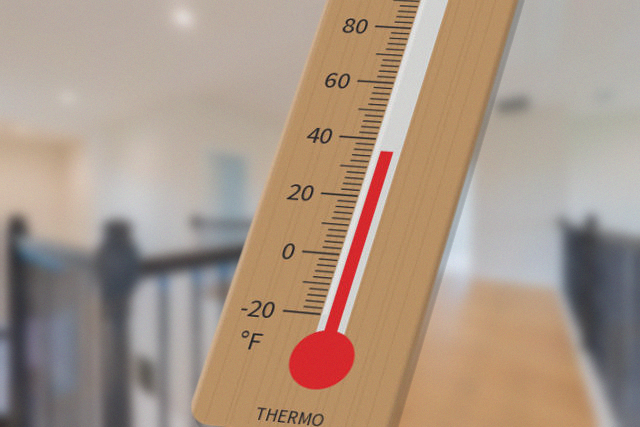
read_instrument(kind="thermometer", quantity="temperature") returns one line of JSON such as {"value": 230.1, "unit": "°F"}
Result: {"value": 36, "unit": "°F"}
